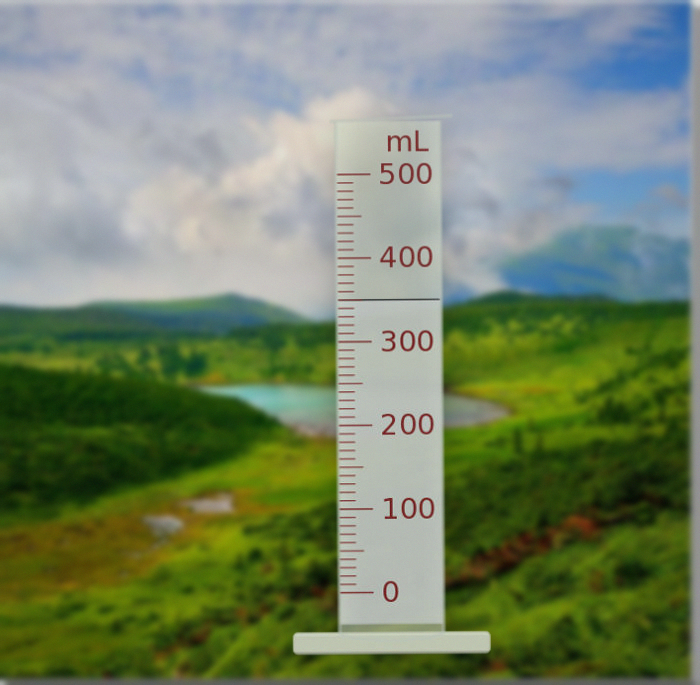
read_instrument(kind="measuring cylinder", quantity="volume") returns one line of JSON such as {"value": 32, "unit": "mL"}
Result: {"value": 350, "unit": "mL"}
